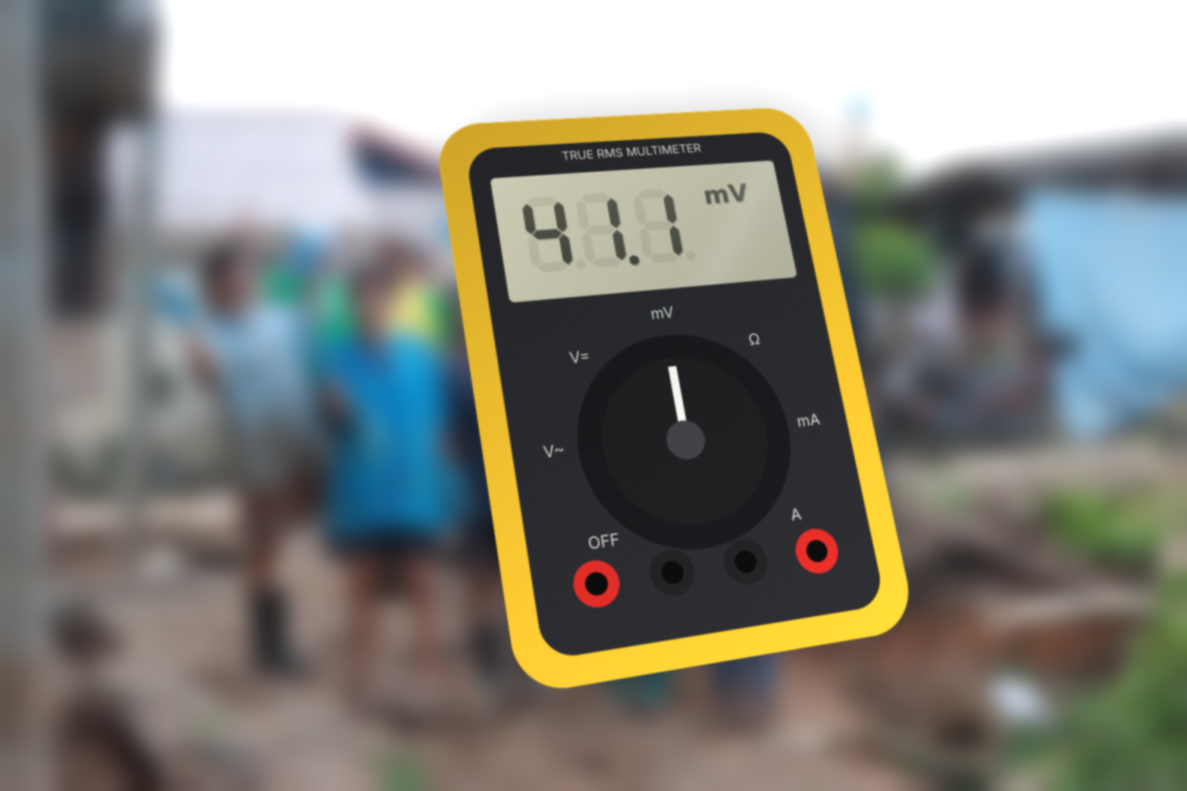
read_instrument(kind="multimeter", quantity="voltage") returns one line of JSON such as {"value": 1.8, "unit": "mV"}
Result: {"value": 41.1, "unit": "mV"}
